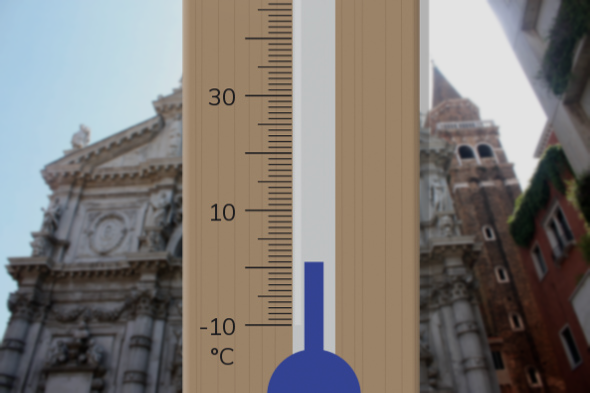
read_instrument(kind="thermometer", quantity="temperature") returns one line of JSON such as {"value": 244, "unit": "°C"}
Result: {"value": 1, "unit": "°C"}
